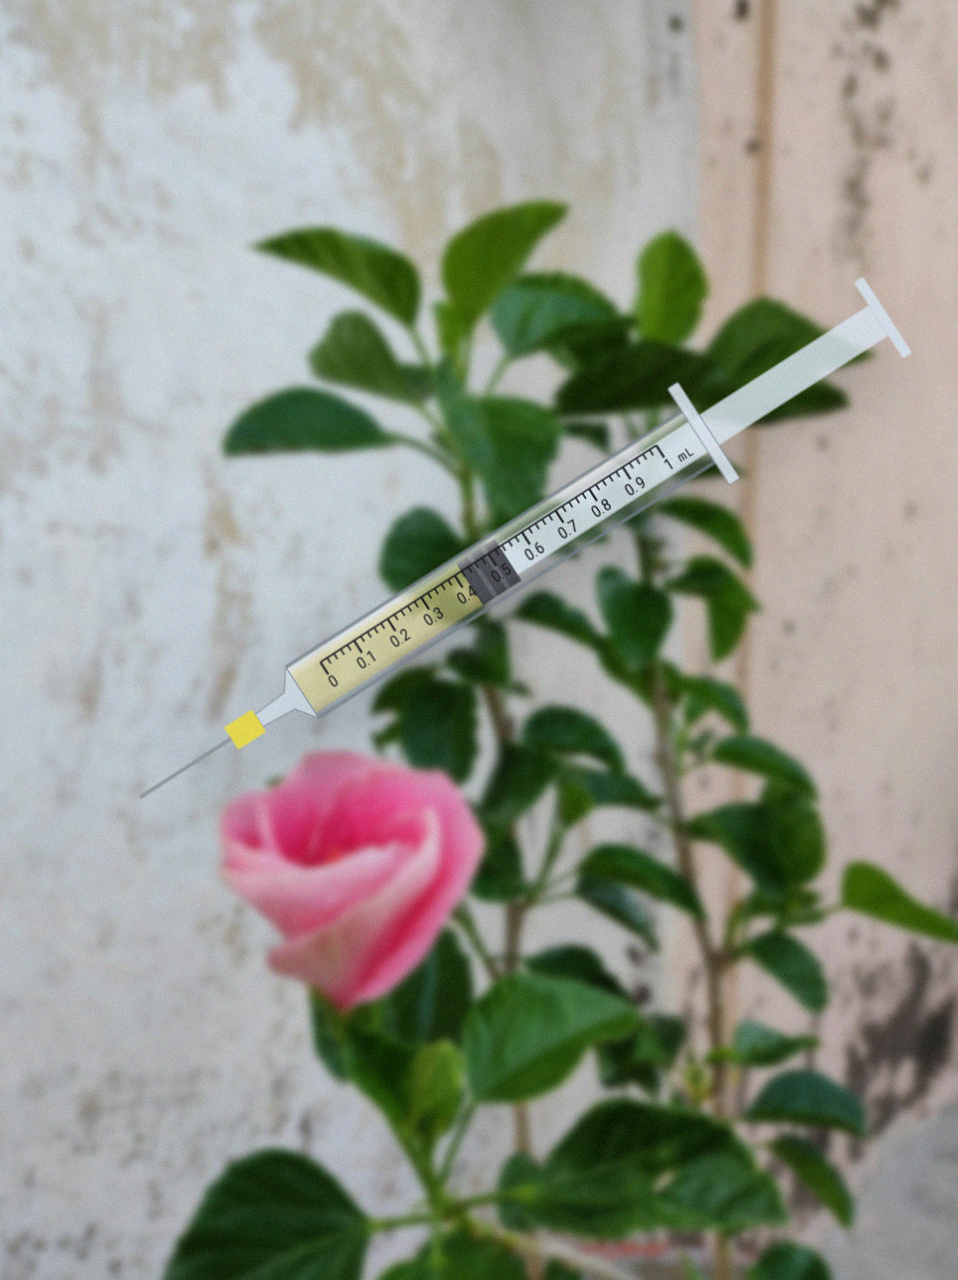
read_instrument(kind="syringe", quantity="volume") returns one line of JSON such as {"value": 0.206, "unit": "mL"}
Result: {"value": 0.42, "unit": "mL"}
